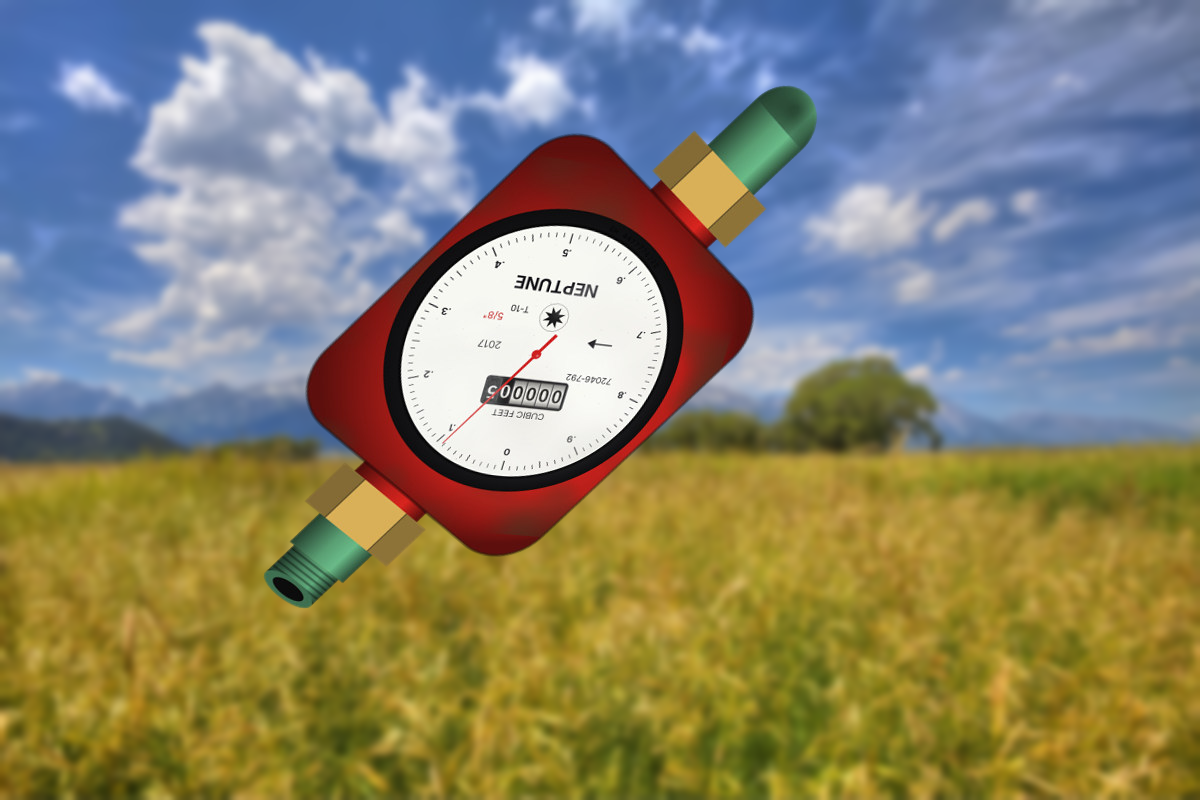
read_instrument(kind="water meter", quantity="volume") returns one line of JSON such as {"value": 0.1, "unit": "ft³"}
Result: {"value": 5.09, "unit": "ft³"}
